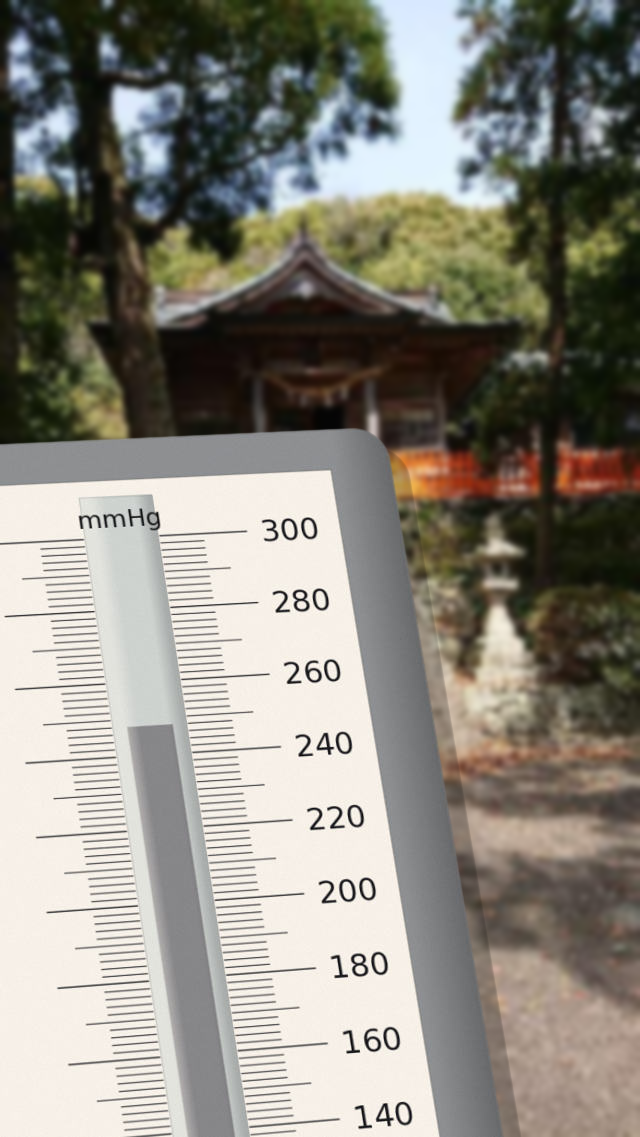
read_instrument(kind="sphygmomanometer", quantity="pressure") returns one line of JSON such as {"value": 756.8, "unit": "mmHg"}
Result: {"value": 248, "unit": "mmHg"}
